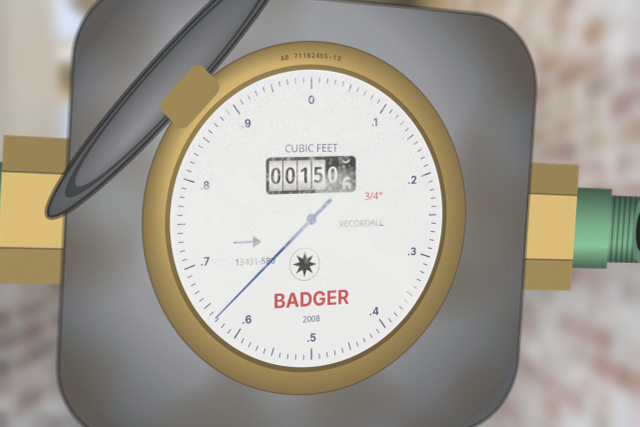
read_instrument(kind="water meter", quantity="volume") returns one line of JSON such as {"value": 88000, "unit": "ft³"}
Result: {"value": 1505.63, "unit": "ft³"}
